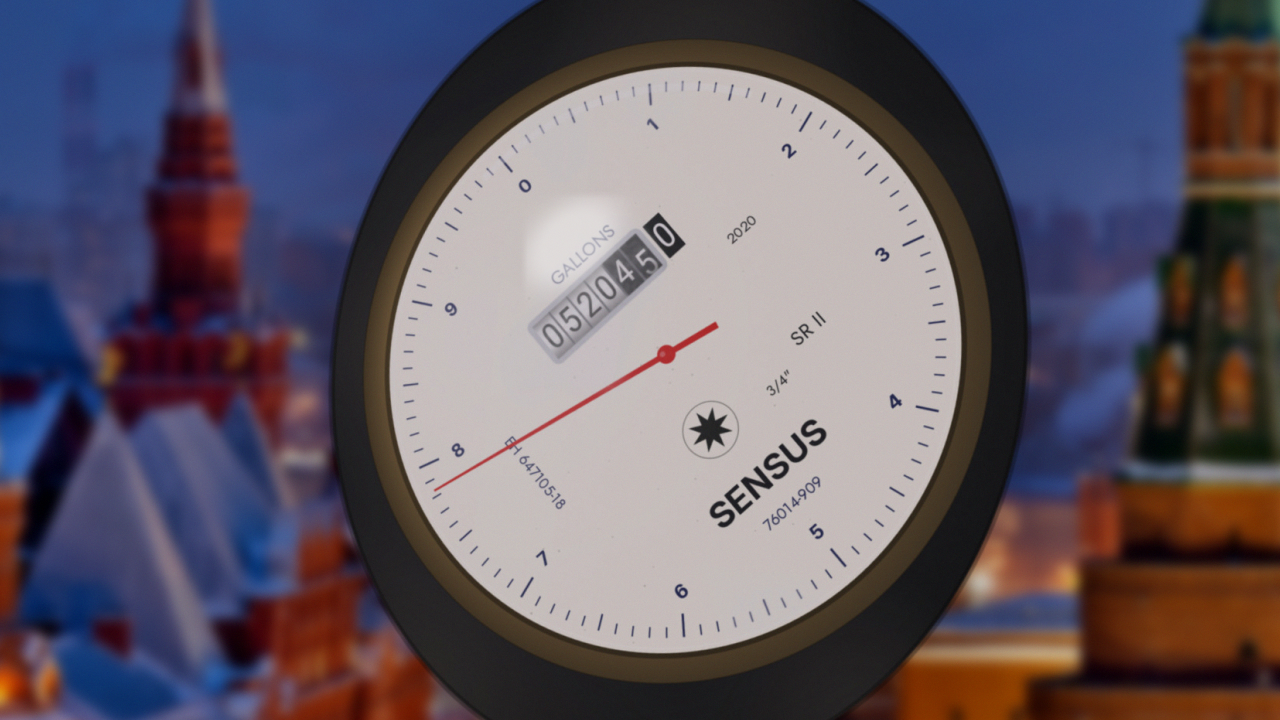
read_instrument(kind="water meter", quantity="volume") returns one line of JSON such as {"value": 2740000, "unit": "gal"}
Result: {"value": 520447.8, "unit": "gal"}
